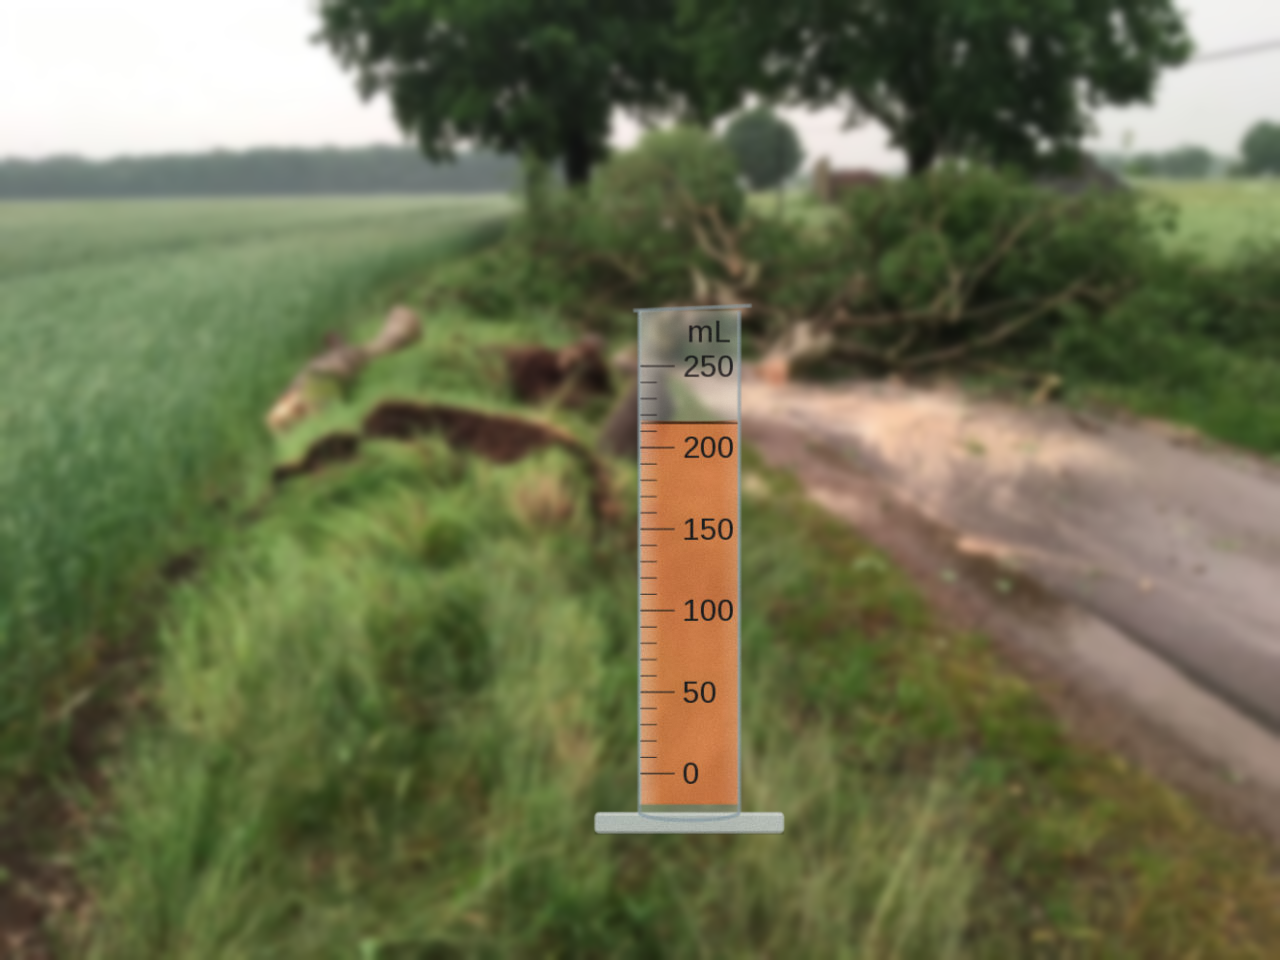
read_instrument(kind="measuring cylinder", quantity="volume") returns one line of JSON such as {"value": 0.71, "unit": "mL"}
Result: {"value": 215, "unit": "mL"}
